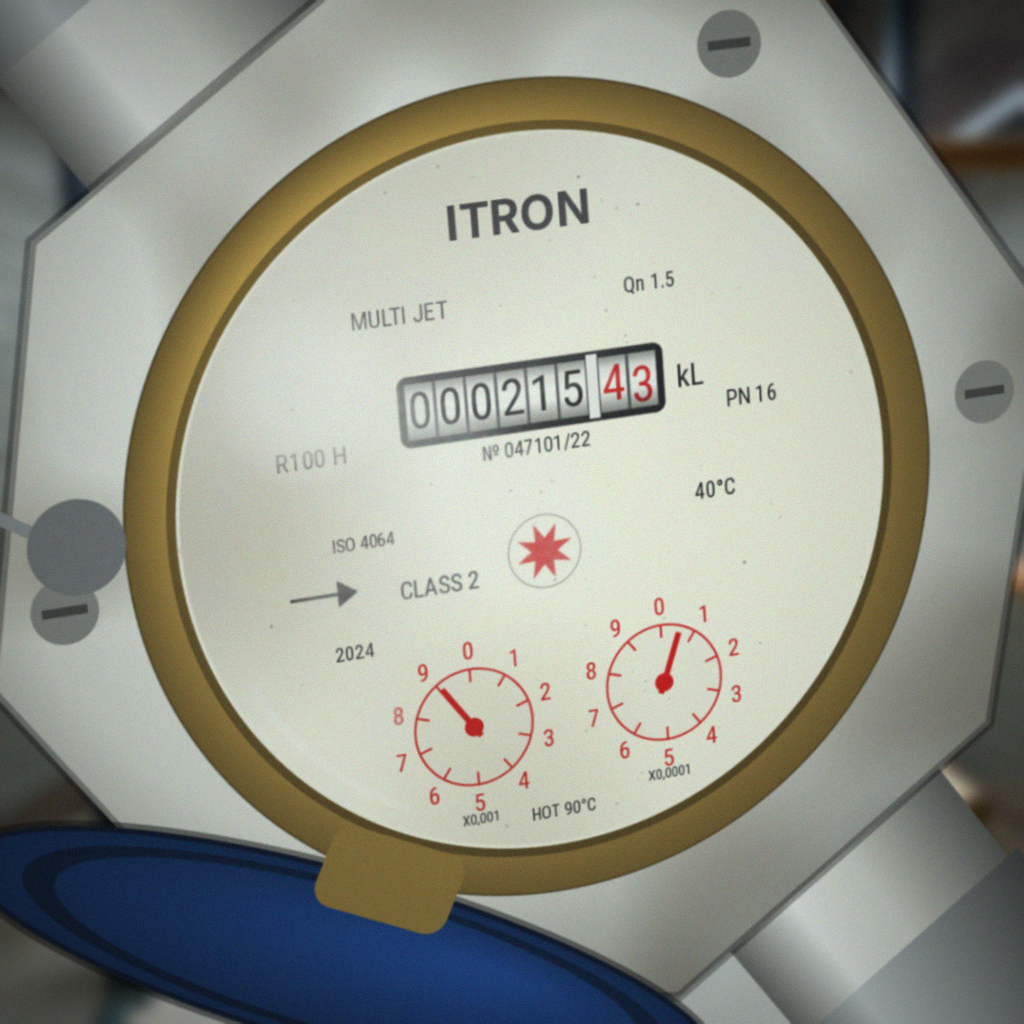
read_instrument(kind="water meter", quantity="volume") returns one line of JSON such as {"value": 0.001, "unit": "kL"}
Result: {"value": 215.4290, "unit": "kL"}
